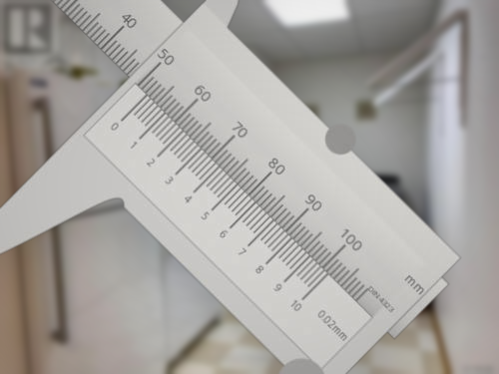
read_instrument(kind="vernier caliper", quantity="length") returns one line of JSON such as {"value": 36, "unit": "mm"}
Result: {"value": 52.5, "unit": "mm"}
